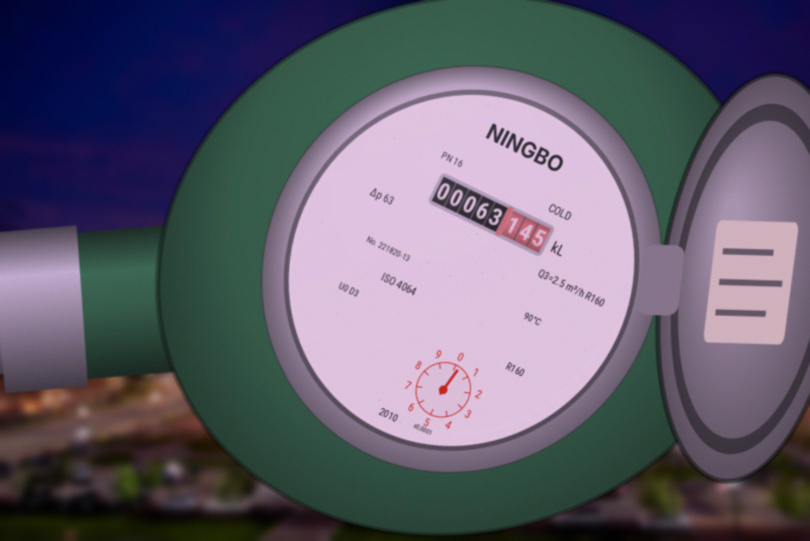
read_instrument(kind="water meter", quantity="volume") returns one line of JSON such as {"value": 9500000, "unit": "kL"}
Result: {"value": 63.1450, "unit": "kL"}
